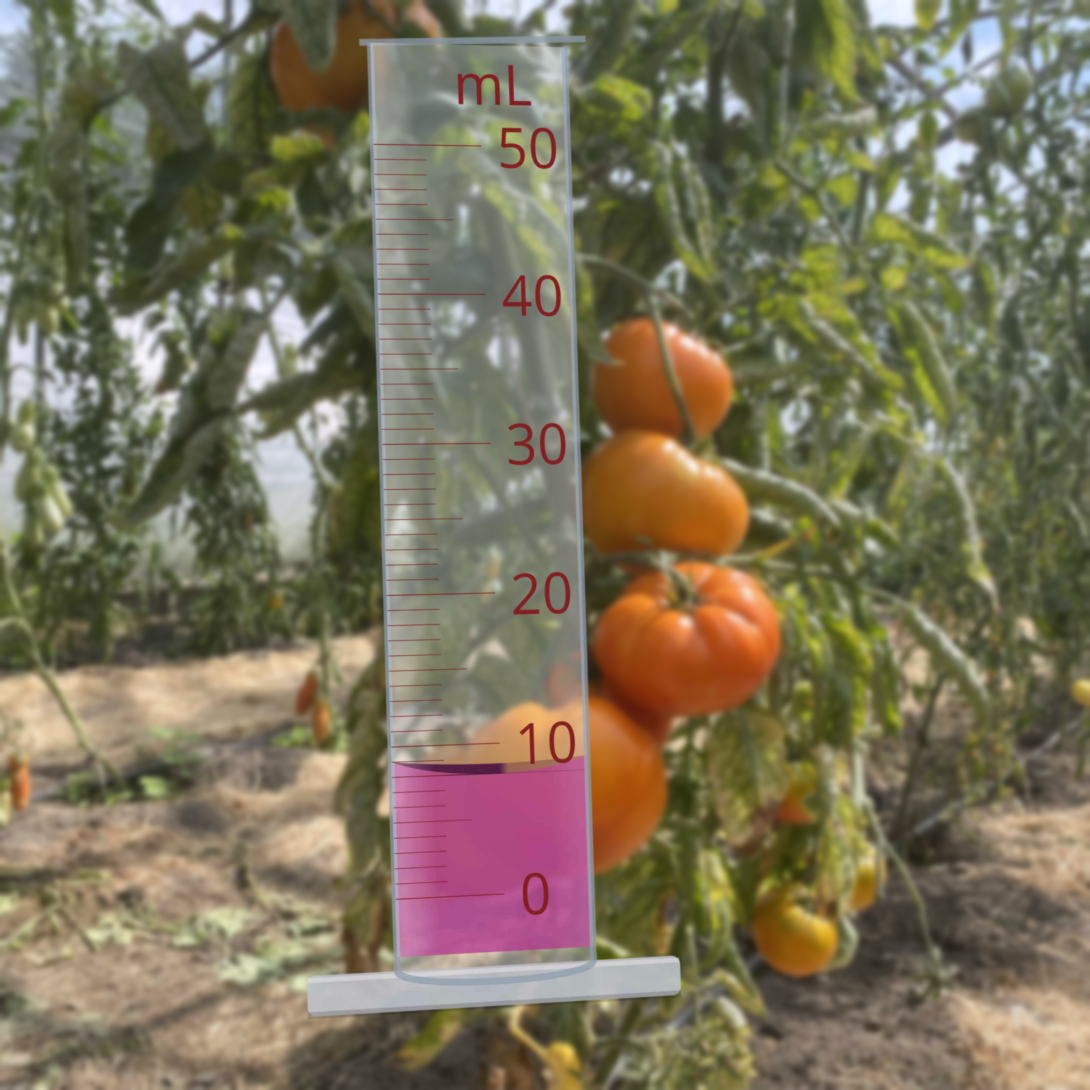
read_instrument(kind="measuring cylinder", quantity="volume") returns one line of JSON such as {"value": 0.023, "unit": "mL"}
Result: {"value": 8, "unit": "mL"}
